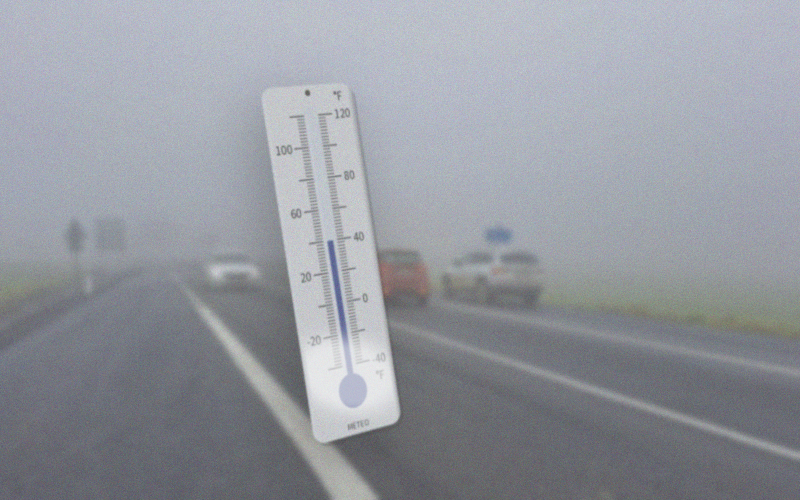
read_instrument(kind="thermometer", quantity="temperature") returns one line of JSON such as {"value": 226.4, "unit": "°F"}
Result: {"value": 40, "unit": "°F"}
